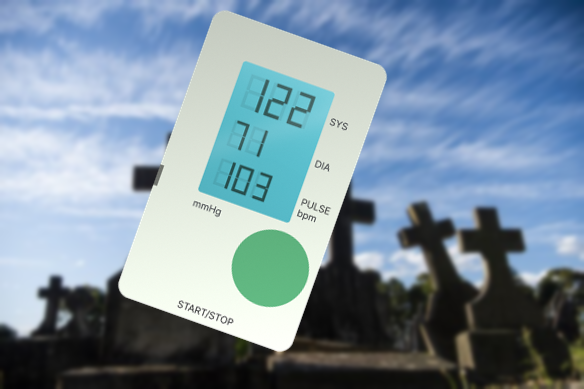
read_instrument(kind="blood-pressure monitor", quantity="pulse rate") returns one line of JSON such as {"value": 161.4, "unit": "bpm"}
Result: {"value": 103, "unit": "bpm"}
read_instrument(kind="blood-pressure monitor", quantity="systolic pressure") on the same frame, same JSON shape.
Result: {"value": 122, "unit": "mmHg"}
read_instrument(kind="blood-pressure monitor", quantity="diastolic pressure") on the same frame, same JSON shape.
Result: {"value": 71, "unit": "mmHg"}
